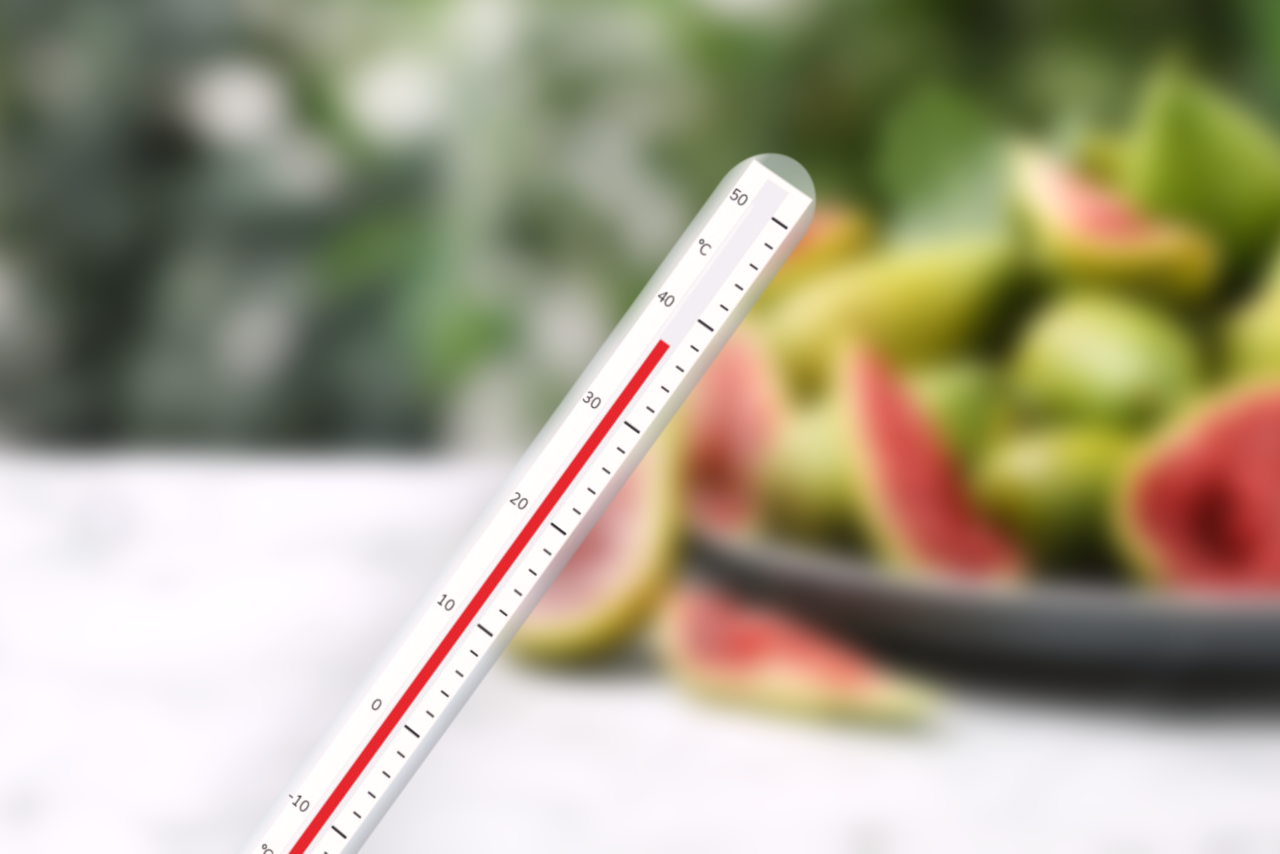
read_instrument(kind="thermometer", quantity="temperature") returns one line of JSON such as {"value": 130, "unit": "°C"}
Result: {"value": 37, "unit": "°C"}
